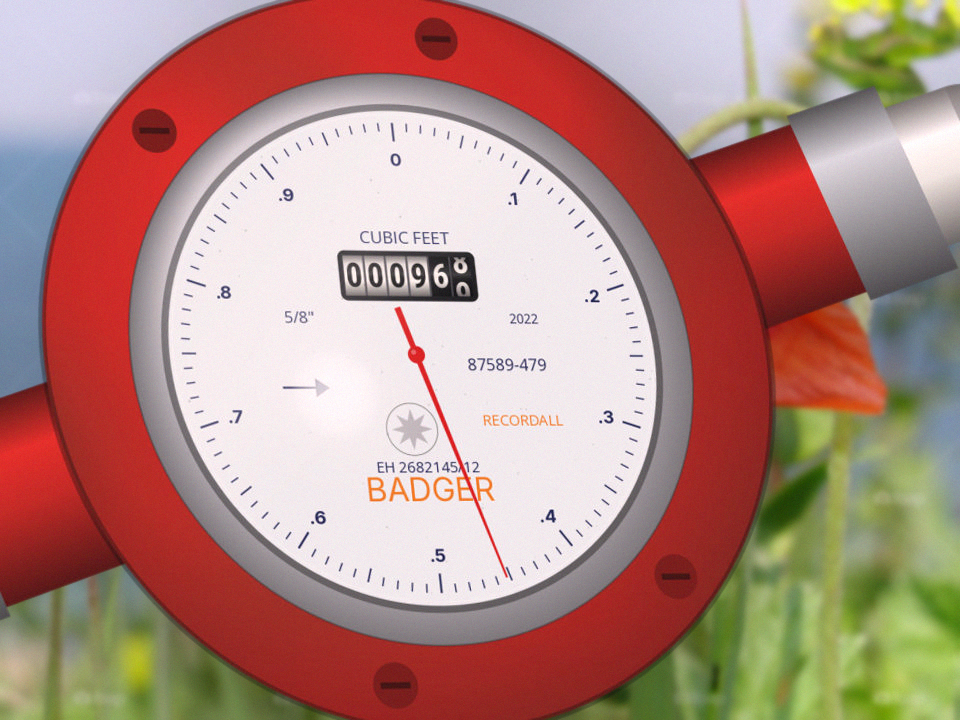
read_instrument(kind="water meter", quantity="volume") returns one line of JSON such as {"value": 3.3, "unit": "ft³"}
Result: {"value": 968.45, "unit": "ft³"}
